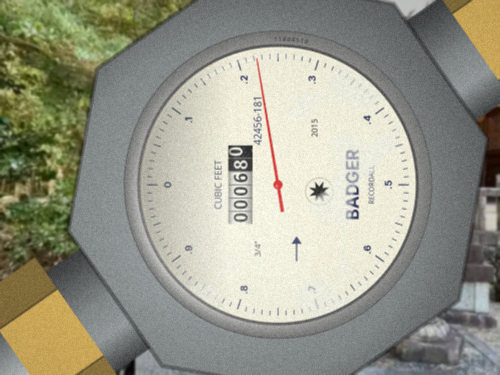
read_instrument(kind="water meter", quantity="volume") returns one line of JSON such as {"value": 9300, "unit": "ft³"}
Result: {"value": 680.22, "unit": "ft³"}
